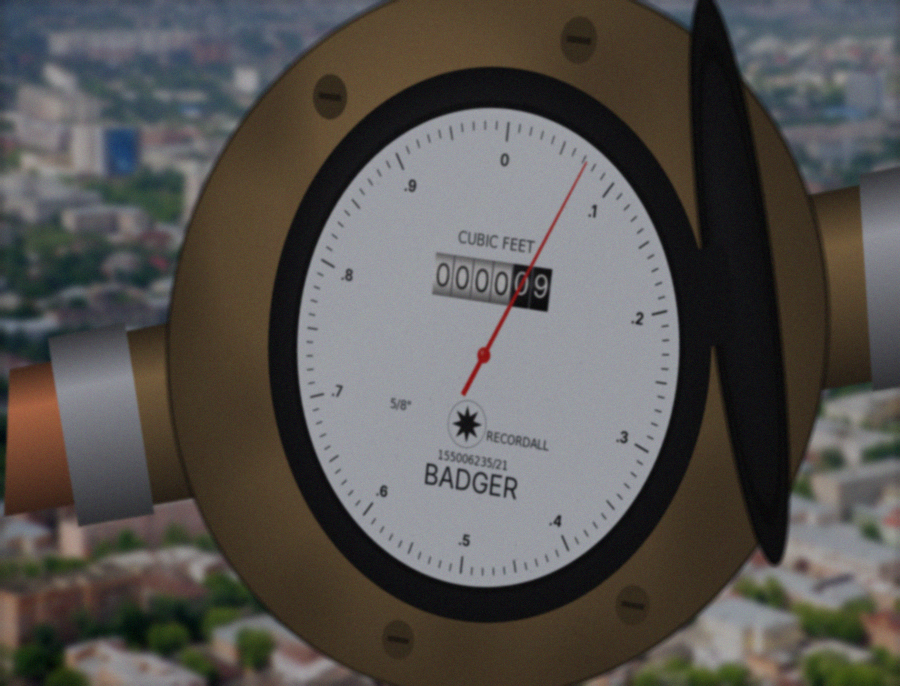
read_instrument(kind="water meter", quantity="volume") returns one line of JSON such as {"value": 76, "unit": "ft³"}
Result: {"value": 9.07, "unit": "ft³"}
